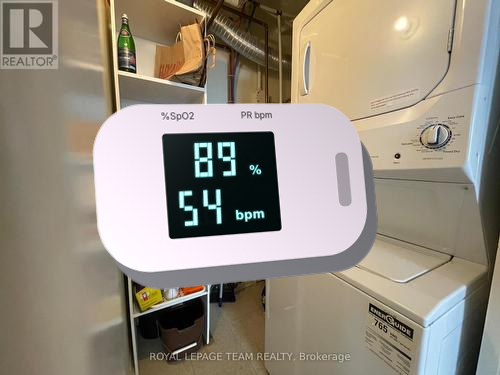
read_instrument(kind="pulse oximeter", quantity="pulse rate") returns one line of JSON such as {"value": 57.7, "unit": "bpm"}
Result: {"value": 54, "unit": "bpm"}
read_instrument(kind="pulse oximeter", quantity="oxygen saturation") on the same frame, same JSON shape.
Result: {"value": 89, "unit": "%"}
